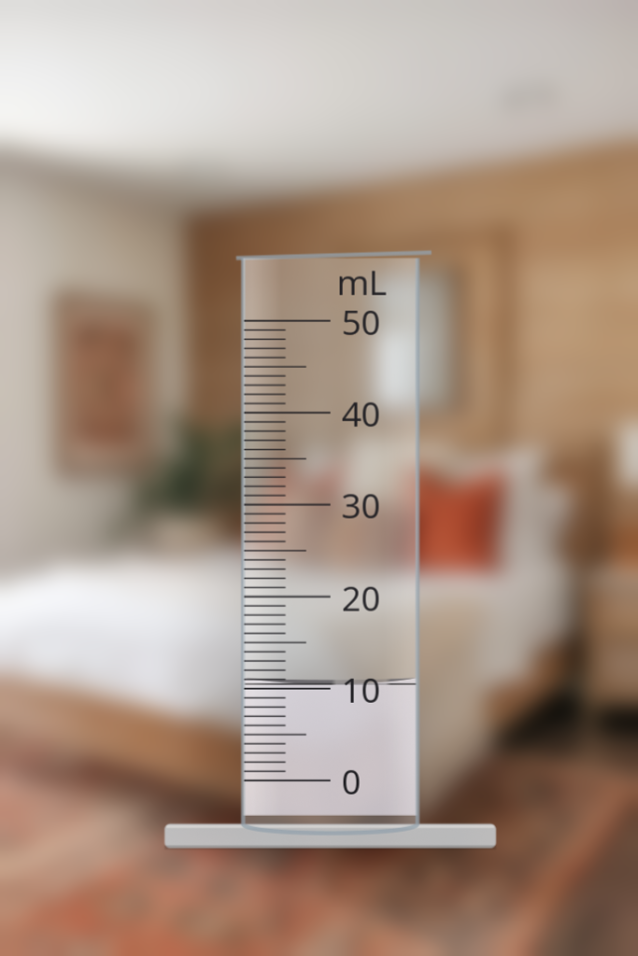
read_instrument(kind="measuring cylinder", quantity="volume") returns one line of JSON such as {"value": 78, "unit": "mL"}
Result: {"value": 10.5, "unit": "mL"}
